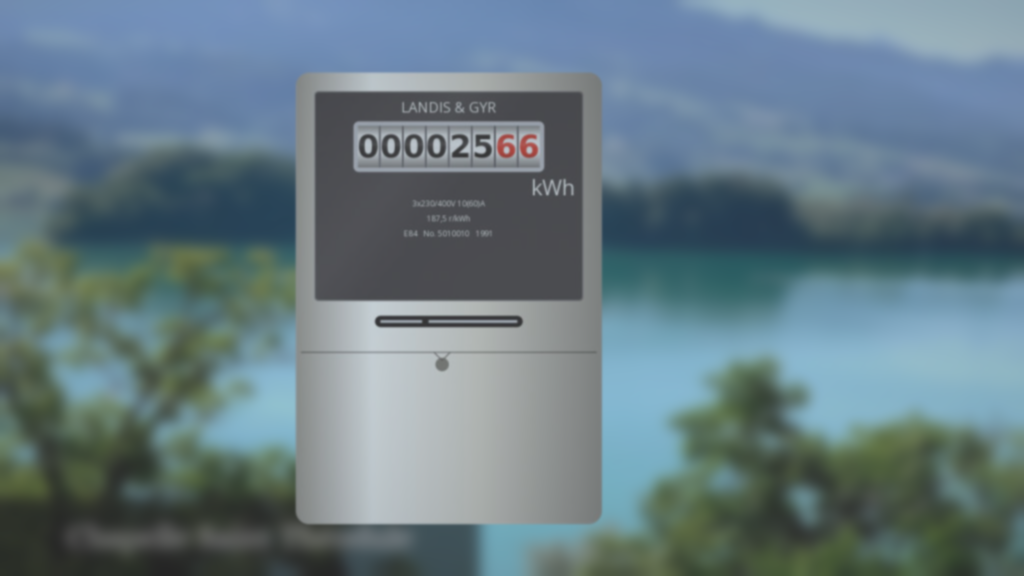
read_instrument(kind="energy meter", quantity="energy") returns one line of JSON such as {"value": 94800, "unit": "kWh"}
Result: {"value": 25.66, "unit": "kWh"}
